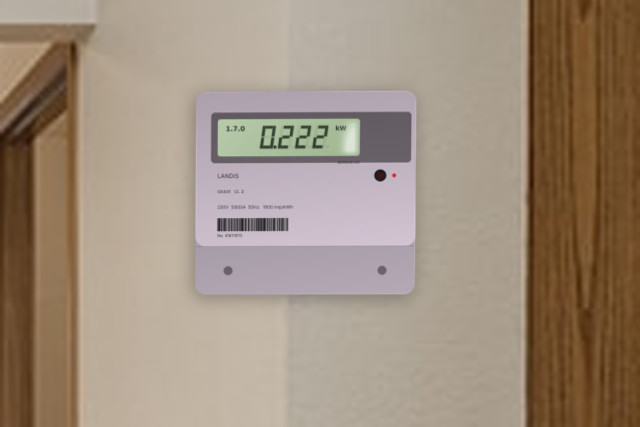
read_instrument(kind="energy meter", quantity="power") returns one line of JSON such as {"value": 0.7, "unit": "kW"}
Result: {"value": 0.222, "unit": "kW"}
